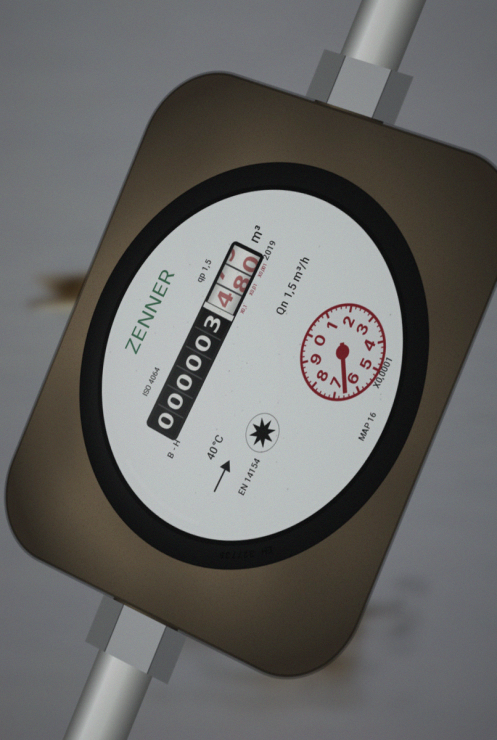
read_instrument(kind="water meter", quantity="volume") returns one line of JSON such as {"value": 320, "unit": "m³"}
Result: {"value": 3.4796, "unit": "m³"}
